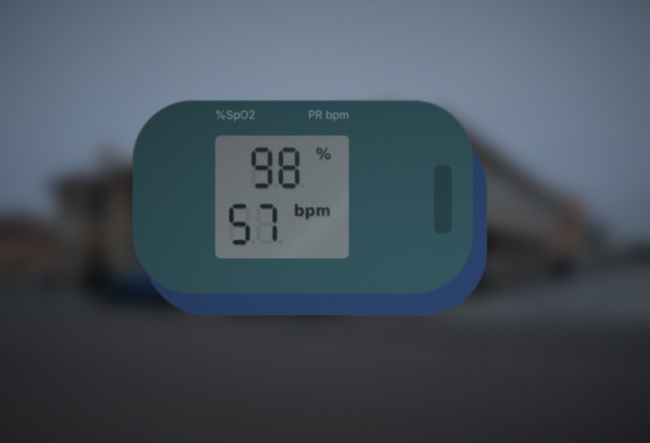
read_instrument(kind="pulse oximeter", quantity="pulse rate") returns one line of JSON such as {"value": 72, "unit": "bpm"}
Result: {"value": 57, "unit": "bpm"}
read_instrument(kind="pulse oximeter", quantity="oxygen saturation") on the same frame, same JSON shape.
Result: {"value": 98, "unit": "%"}
